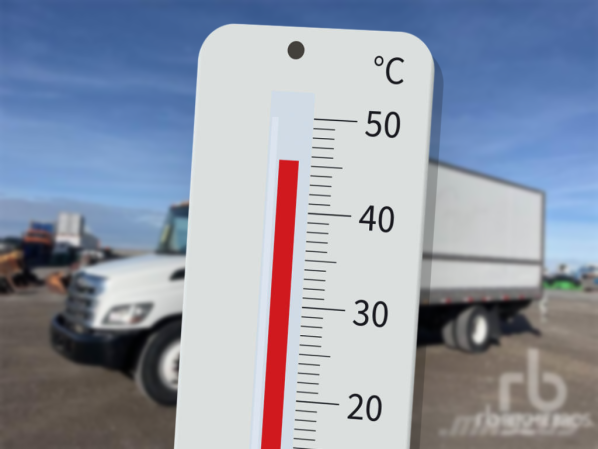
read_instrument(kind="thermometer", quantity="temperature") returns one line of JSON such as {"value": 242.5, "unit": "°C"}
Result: {"value": 45.5, "unit": "°C"}
